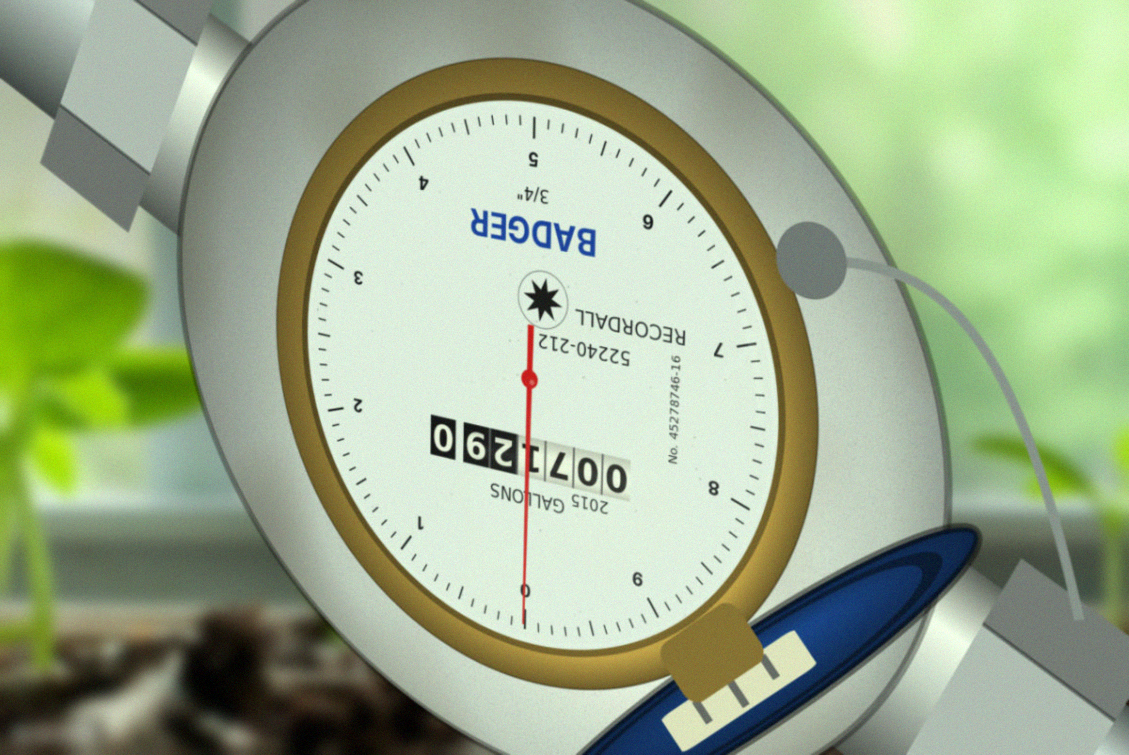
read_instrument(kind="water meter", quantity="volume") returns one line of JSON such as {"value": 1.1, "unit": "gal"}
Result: {"value": 71290.0, "unit": "gal"}
